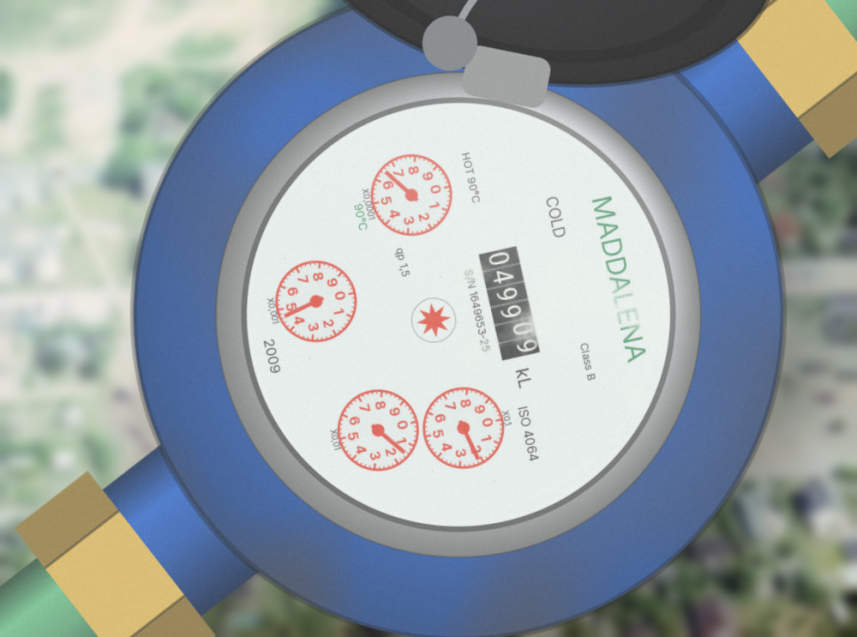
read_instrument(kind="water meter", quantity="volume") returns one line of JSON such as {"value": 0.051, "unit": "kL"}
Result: {"value": 49909.2146, "unit": "kL"}
